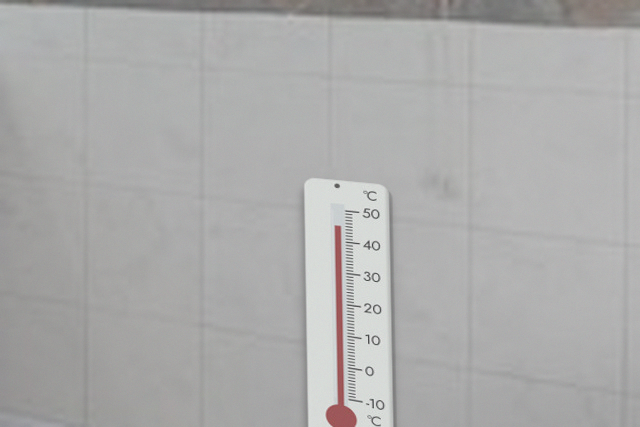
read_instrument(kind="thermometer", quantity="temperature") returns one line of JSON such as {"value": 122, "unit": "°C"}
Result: {"value": 45, "unit": "°C"}
